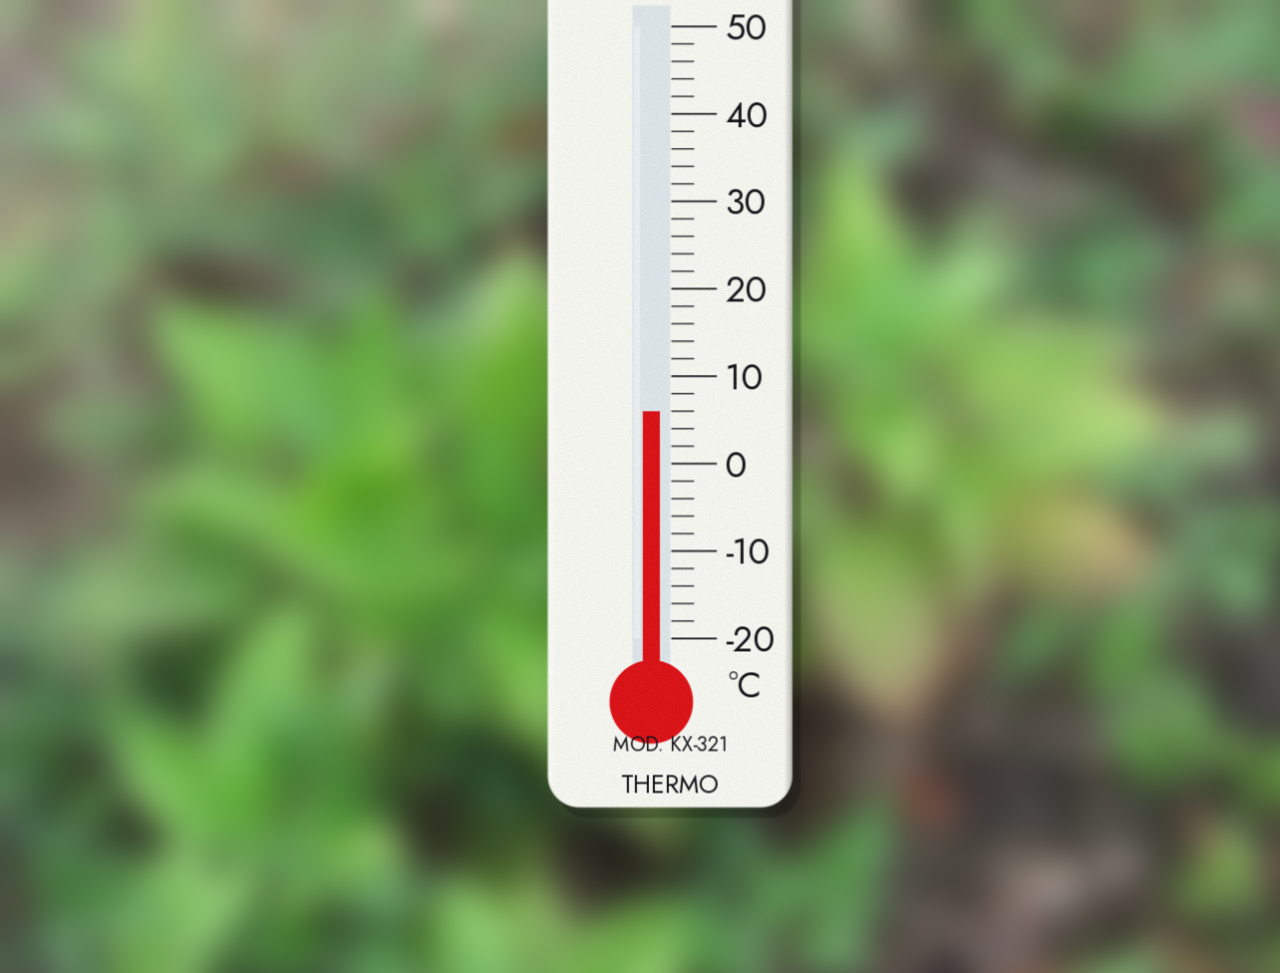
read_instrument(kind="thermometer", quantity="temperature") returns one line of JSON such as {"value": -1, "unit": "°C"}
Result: {"value": 6, "unit": "°C"}
